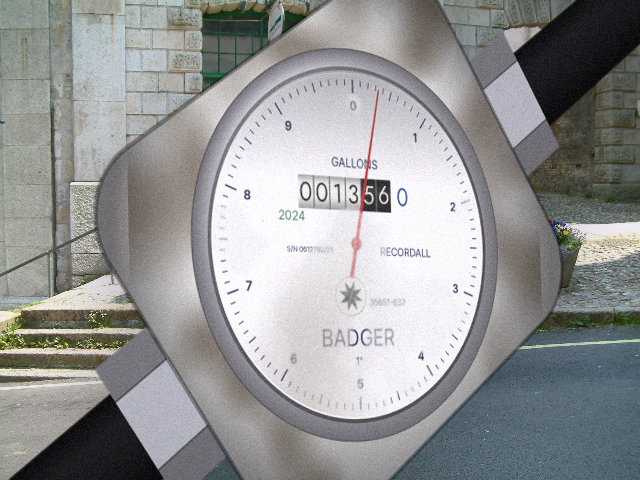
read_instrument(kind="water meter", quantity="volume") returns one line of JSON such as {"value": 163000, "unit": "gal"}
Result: {"value": 13560.3, "unit": "gal"}
